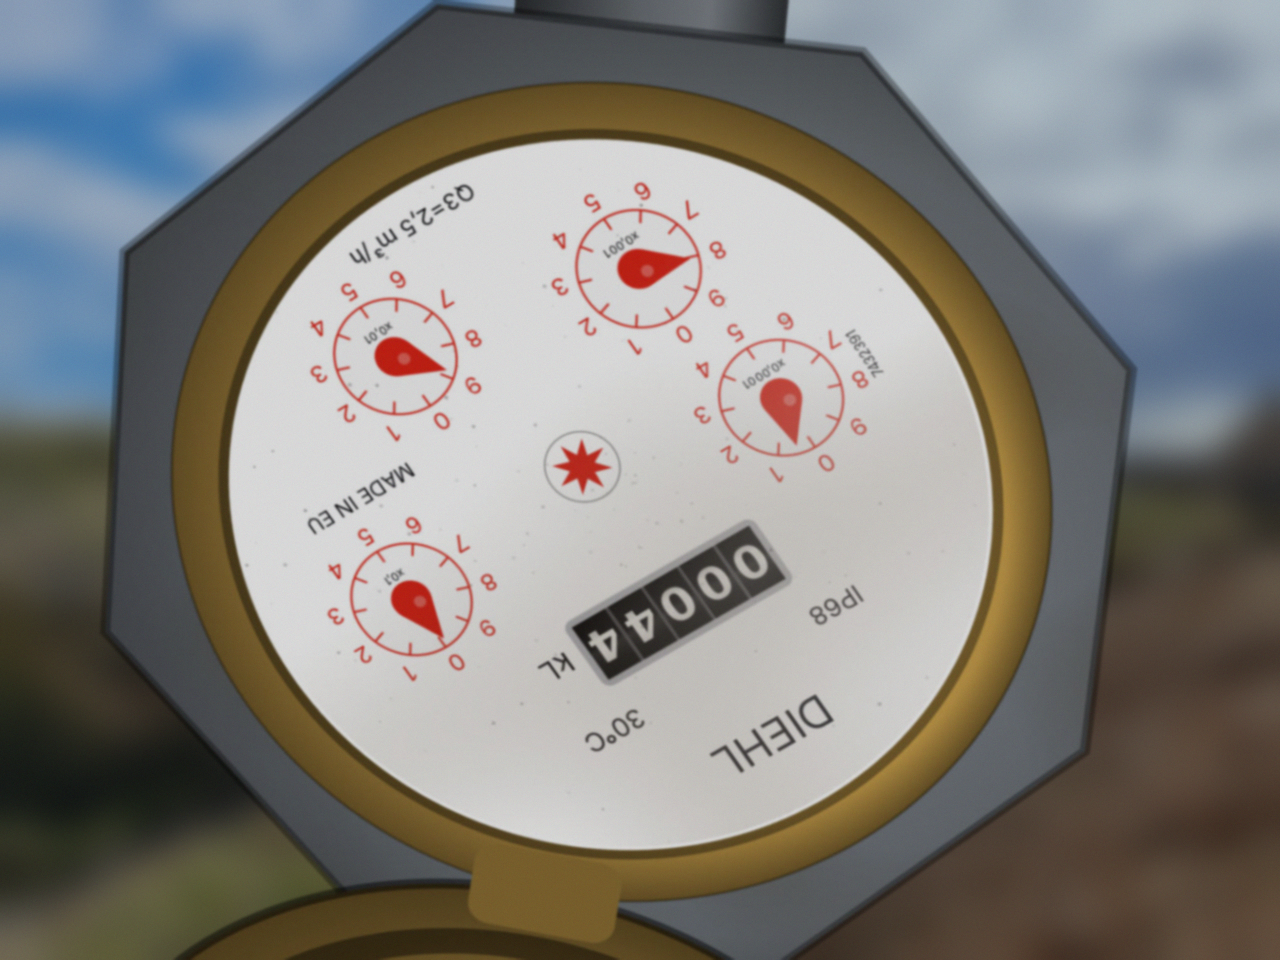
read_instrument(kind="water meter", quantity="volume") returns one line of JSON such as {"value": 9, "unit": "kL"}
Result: {"value": 43.9880, "unit": "kL"}
